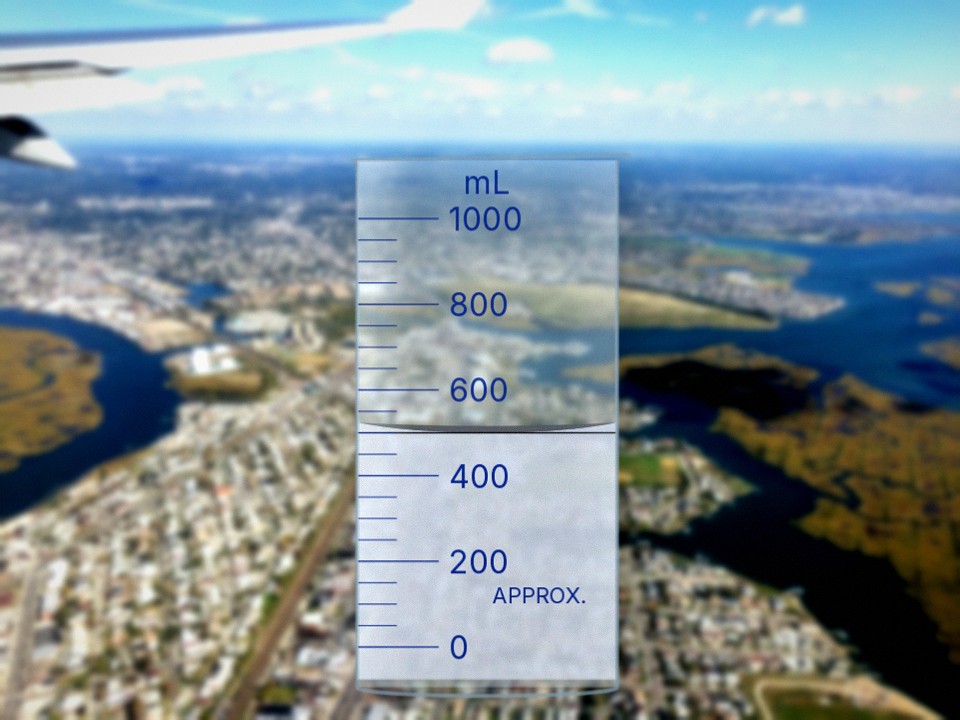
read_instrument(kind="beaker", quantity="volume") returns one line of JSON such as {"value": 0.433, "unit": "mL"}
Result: {"value": 500, "unit": "mL"}
